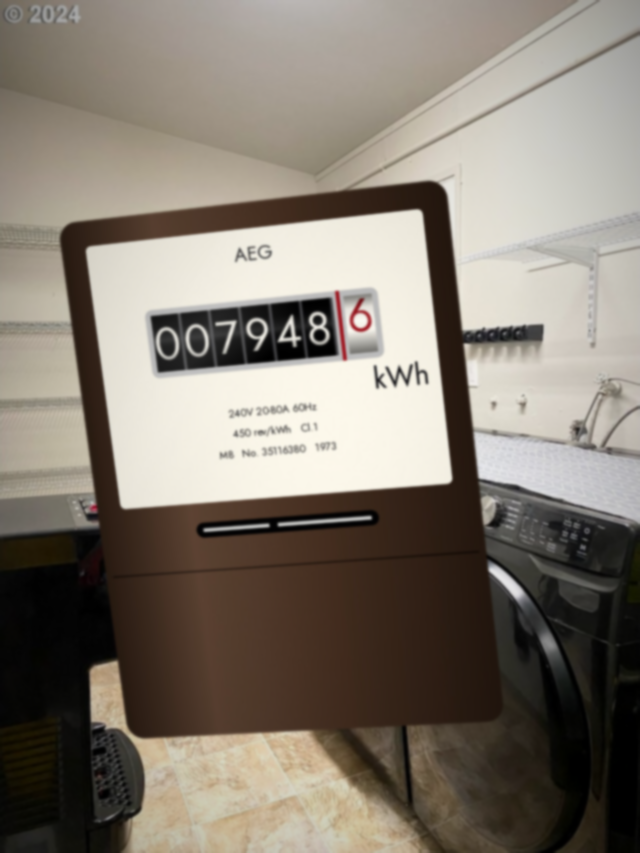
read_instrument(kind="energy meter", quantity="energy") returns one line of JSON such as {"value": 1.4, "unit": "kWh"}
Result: {"value": 7948.6, "unit": "kWh"}
